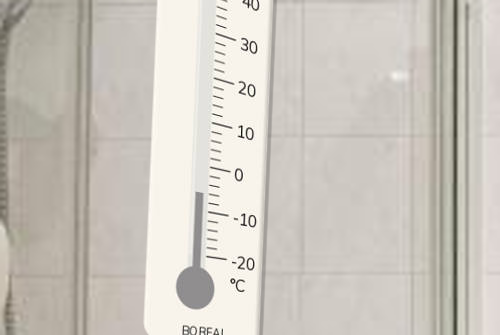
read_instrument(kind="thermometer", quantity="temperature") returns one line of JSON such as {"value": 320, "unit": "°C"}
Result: {"value": -6, "unit": "°C"}
